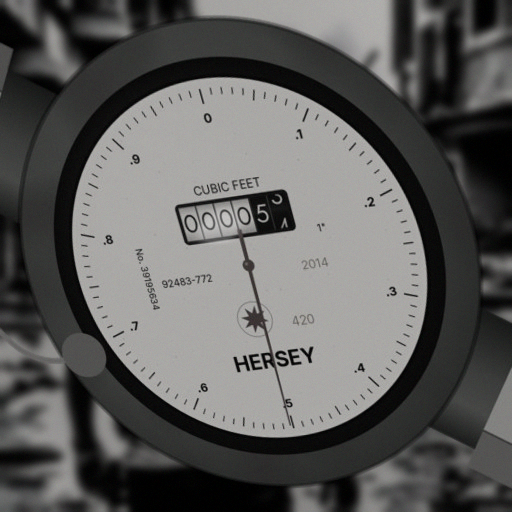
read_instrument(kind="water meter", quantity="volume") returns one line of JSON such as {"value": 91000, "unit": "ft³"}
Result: {"value": 53.50, "unit": "ft³"}
